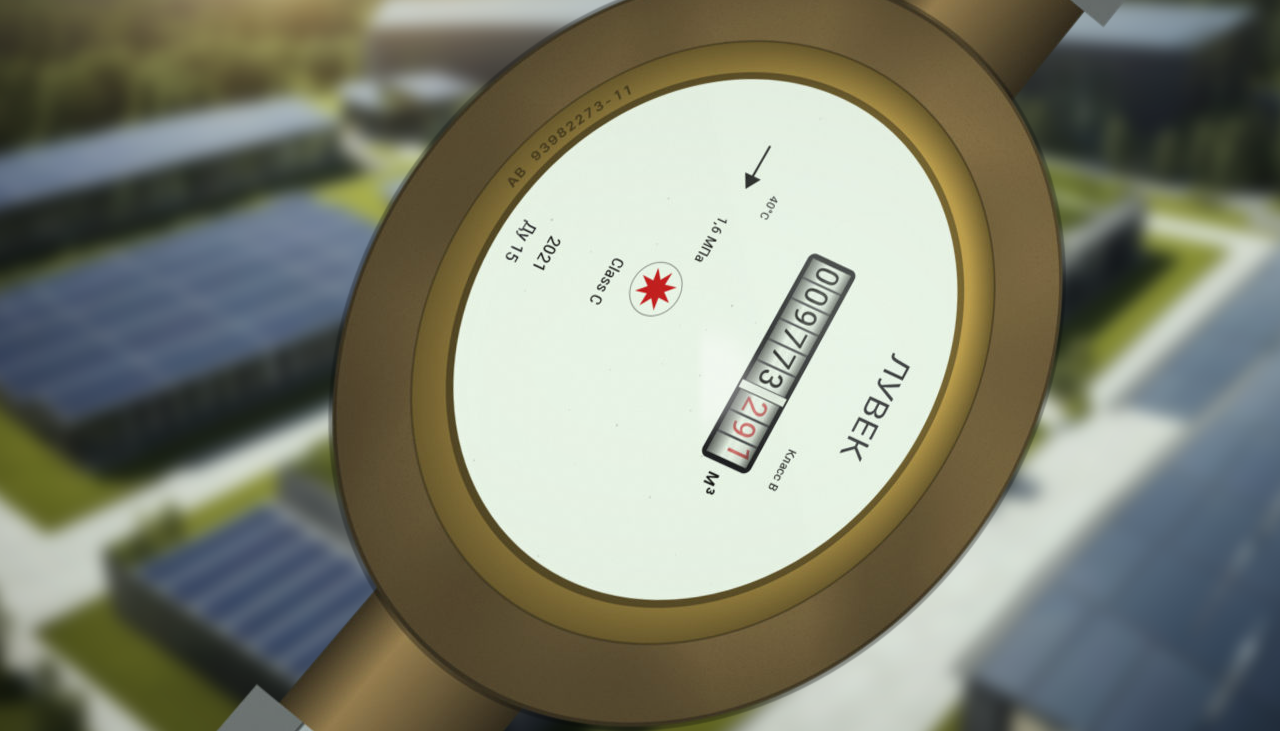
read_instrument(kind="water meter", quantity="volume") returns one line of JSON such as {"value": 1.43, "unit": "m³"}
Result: {"value": 9773.291, "unit": "m³"}
